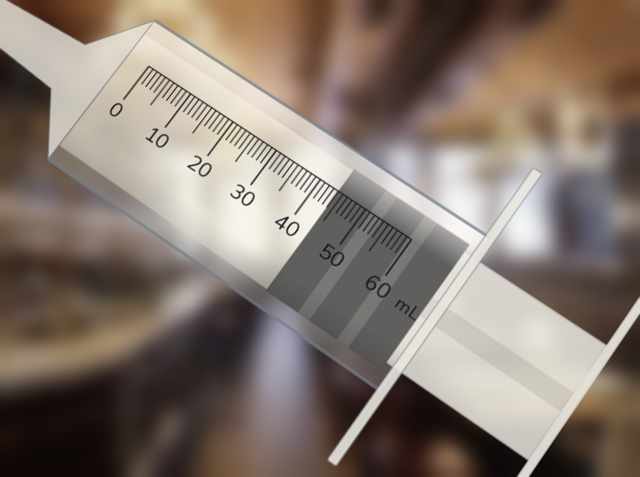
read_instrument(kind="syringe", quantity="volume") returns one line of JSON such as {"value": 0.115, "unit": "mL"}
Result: {"value": 44, "unit": "mL"}
